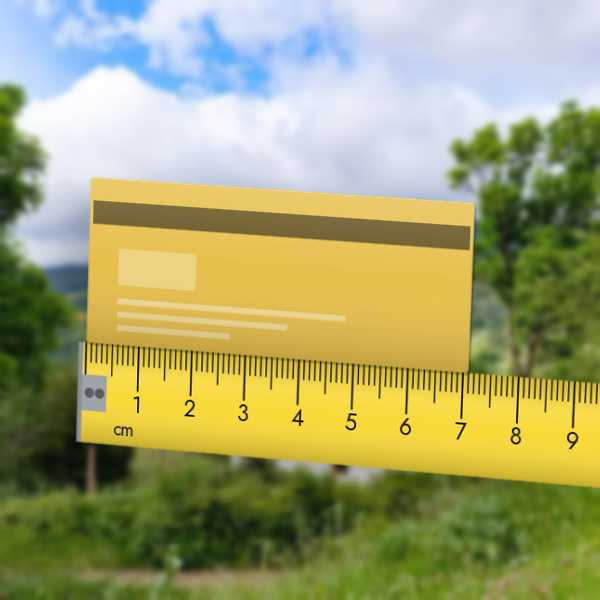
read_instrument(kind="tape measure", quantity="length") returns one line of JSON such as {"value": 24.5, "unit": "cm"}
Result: {"value": 7.1, "unit": "cm"}
